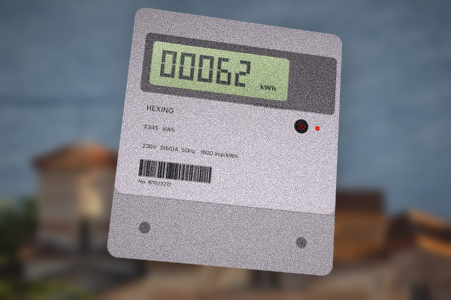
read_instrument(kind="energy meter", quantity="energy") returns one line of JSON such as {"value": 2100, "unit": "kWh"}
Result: {"value": 62, "unit": "kWh"}
